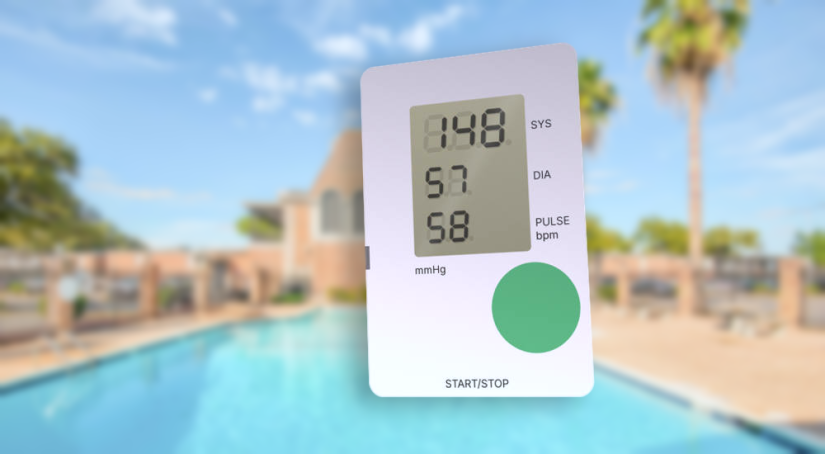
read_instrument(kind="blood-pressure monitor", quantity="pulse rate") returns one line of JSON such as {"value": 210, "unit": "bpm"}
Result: {"value": 58, "unit": "bpm"}
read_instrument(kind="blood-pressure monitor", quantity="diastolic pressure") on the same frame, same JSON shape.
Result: {"value": 57, "unit": "mmHg"}
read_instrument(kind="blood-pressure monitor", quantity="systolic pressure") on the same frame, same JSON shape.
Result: {"value": 148, "unit": "mmHg"}
